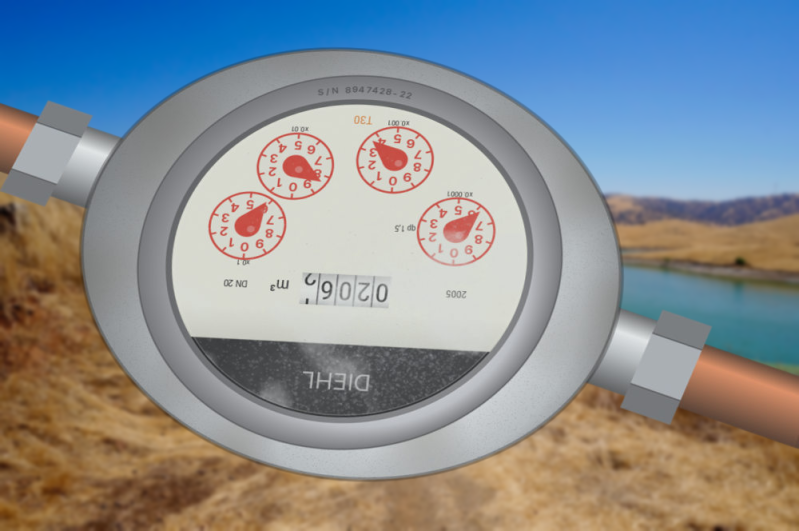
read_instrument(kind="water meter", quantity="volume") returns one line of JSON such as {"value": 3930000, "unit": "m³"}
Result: {"value": 2061.5836, "unit": "m³"}
